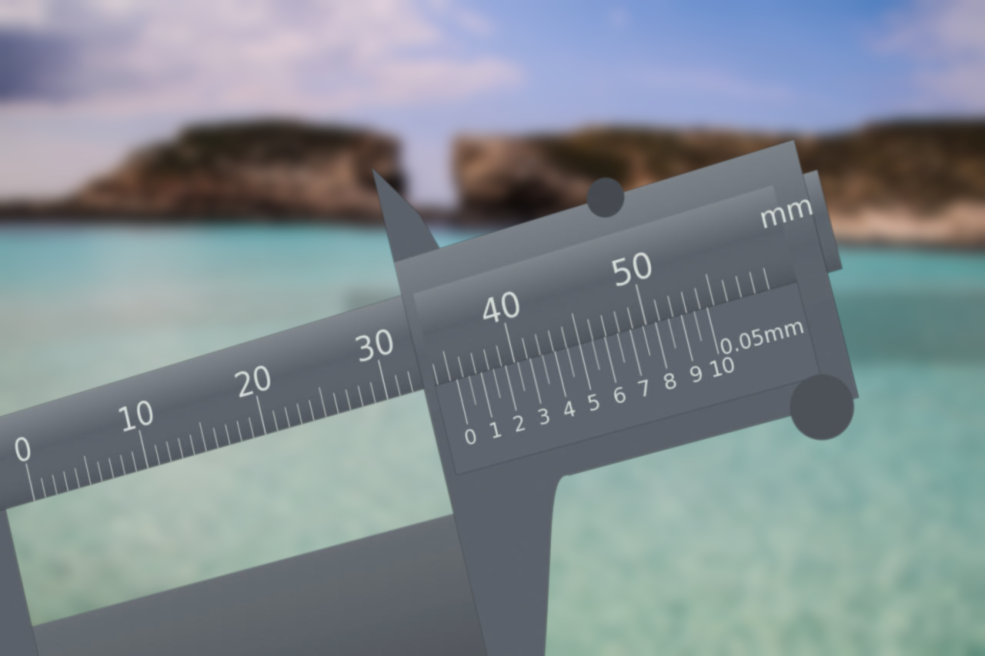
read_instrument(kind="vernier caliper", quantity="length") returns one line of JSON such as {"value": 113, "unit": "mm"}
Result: {"value": 35.5, "unit": "mm"}
